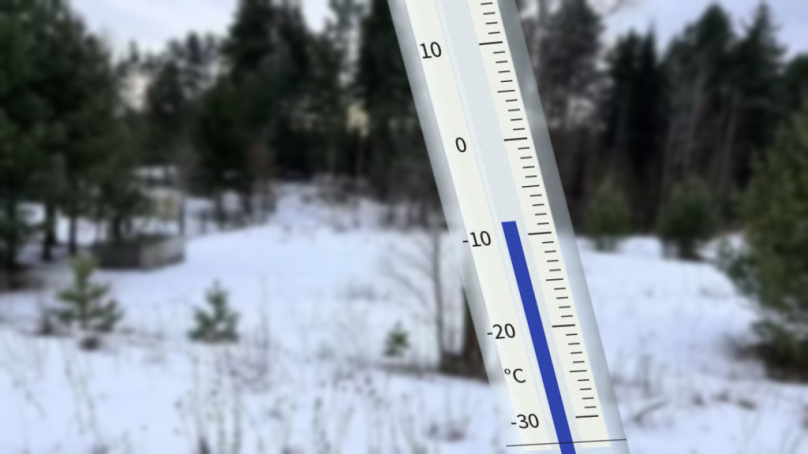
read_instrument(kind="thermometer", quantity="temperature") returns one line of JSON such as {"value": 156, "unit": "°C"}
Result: {"value": -8.5, "unit": "°C"}
